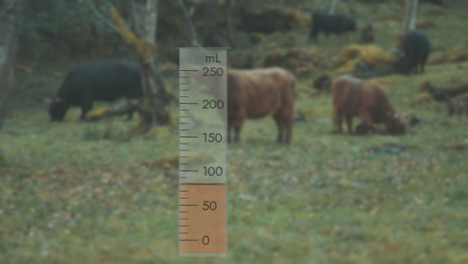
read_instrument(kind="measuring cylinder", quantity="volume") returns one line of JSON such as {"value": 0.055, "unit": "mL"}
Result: {"value": 80, "unit": "mL"}
